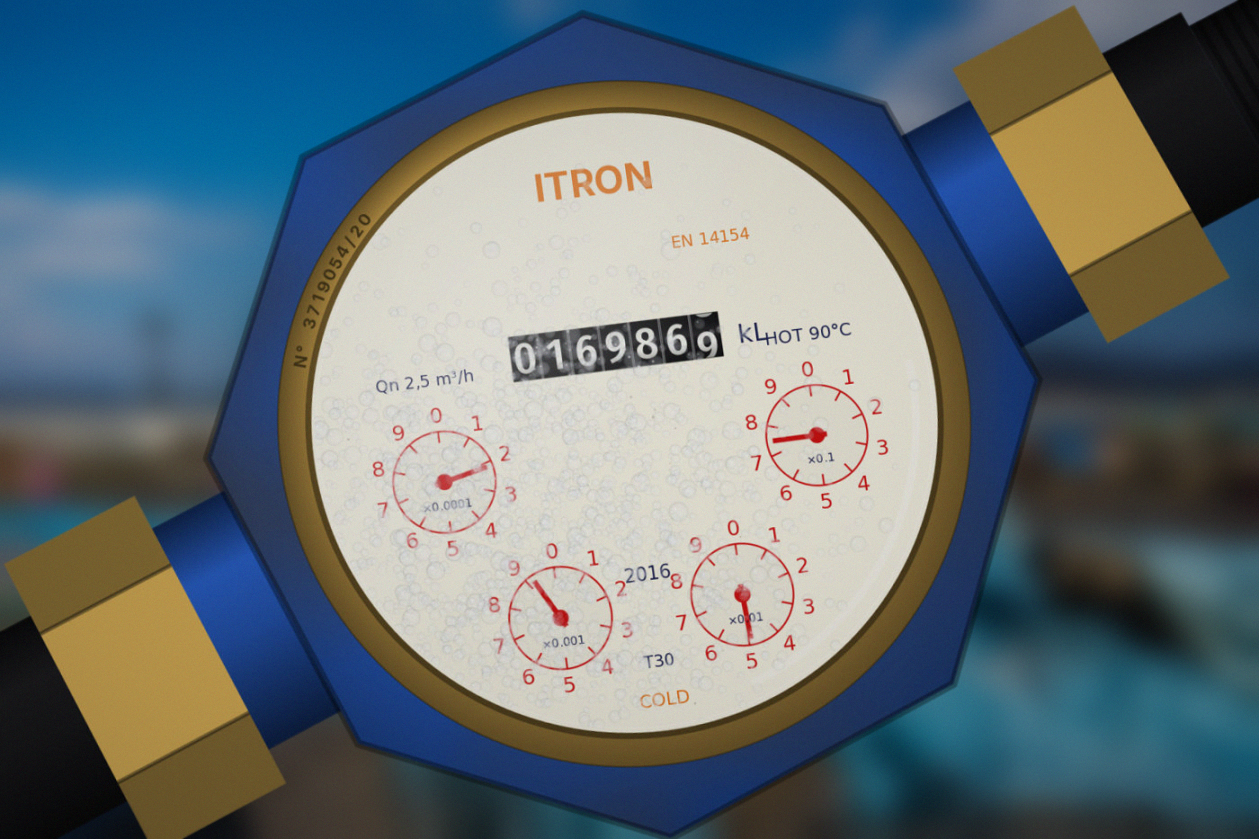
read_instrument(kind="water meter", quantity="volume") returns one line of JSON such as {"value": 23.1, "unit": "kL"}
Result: {"value": 169868.7492, "unit": "kL"}
